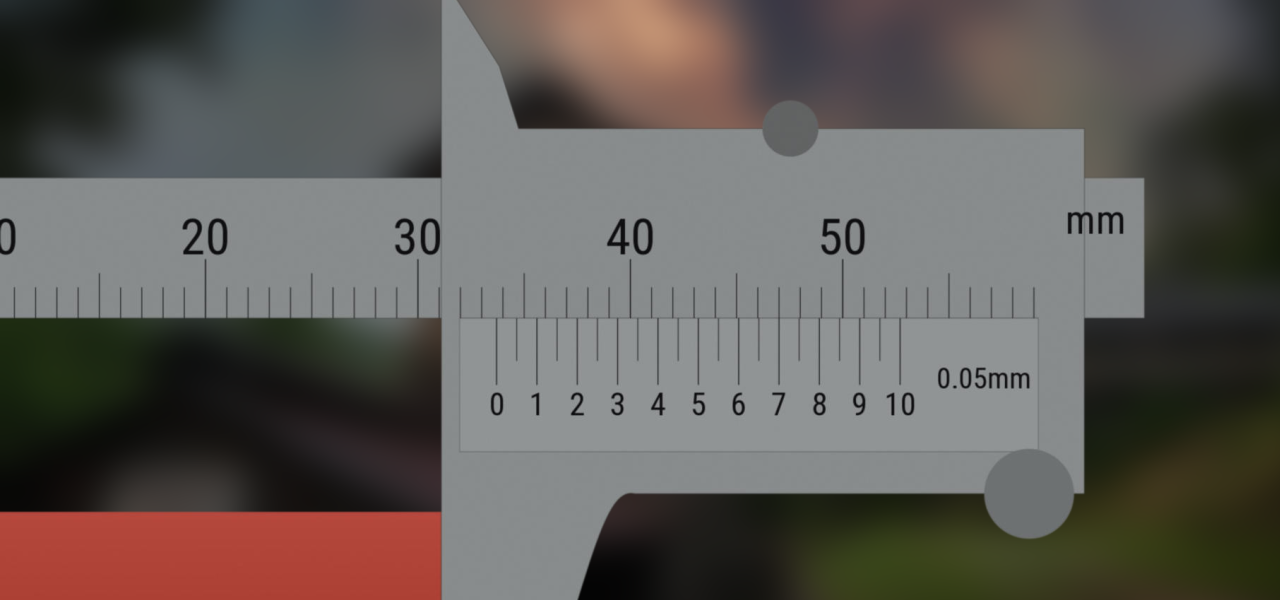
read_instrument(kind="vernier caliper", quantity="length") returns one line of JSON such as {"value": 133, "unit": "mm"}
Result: {"value": 33.7, "unit": "mm"}
